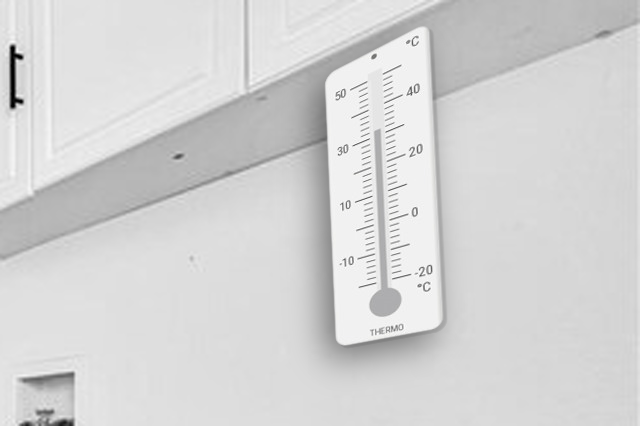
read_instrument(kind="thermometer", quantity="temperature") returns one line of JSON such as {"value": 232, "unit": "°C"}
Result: {"value": 32, "unit": "°C"}
